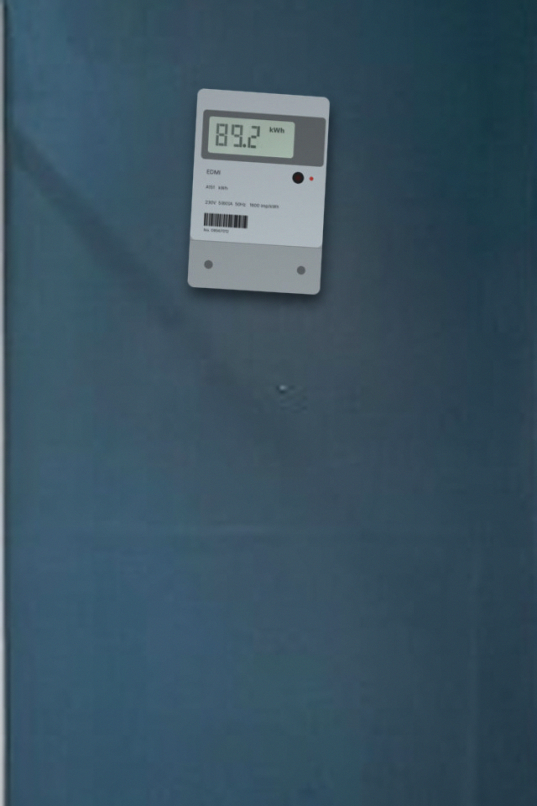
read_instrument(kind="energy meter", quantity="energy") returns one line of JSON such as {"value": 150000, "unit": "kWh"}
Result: {"value": 89.2, "unit": "kWh"}
